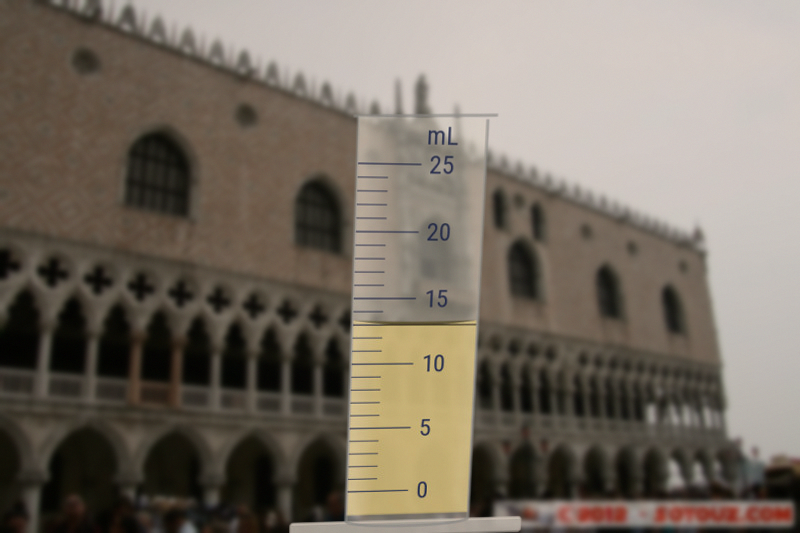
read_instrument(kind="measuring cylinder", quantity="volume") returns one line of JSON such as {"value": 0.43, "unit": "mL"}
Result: {"value": 13, "unit": "mL"}
